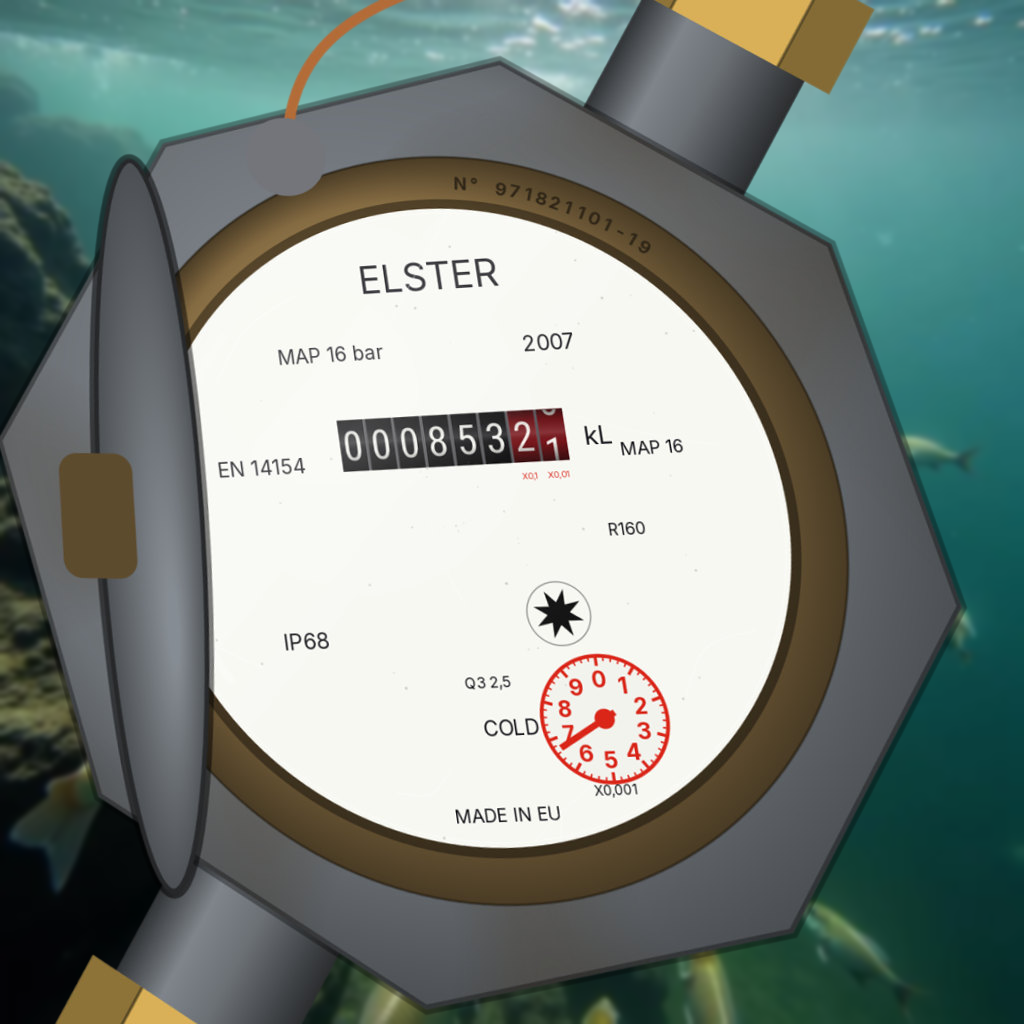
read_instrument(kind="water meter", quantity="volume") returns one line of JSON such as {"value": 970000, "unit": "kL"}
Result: {"value": 853.206, "unit": "kL"}
